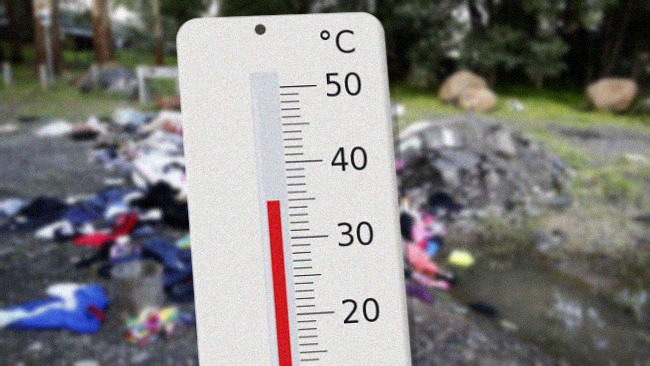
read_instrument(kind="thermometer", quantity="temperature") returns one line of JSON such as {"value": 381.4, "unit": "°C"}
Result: {"value": 35, "unit": "°C"}
